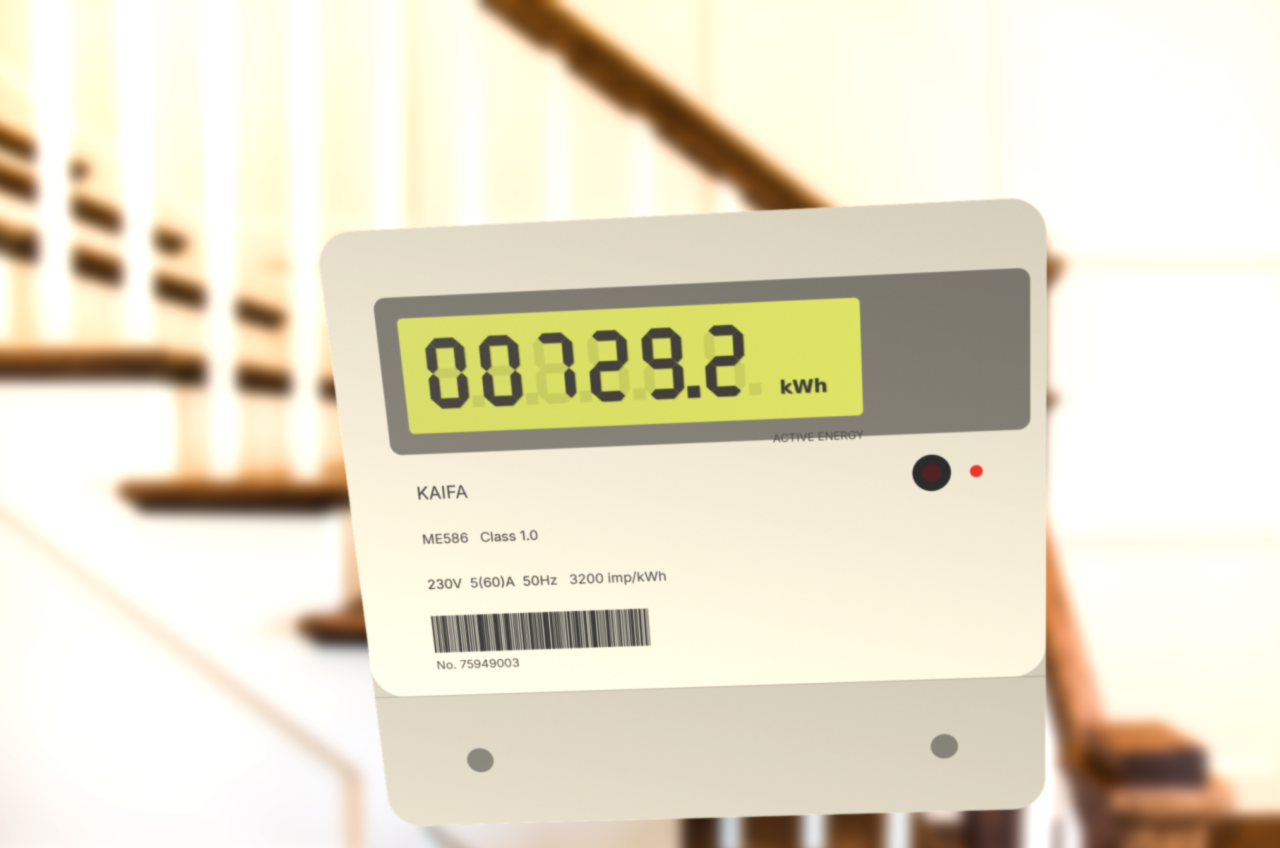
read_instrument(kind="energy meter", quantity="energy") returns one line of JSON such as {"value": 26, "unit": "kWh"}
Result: {"value": 729.2, "unit": "kWh"}
